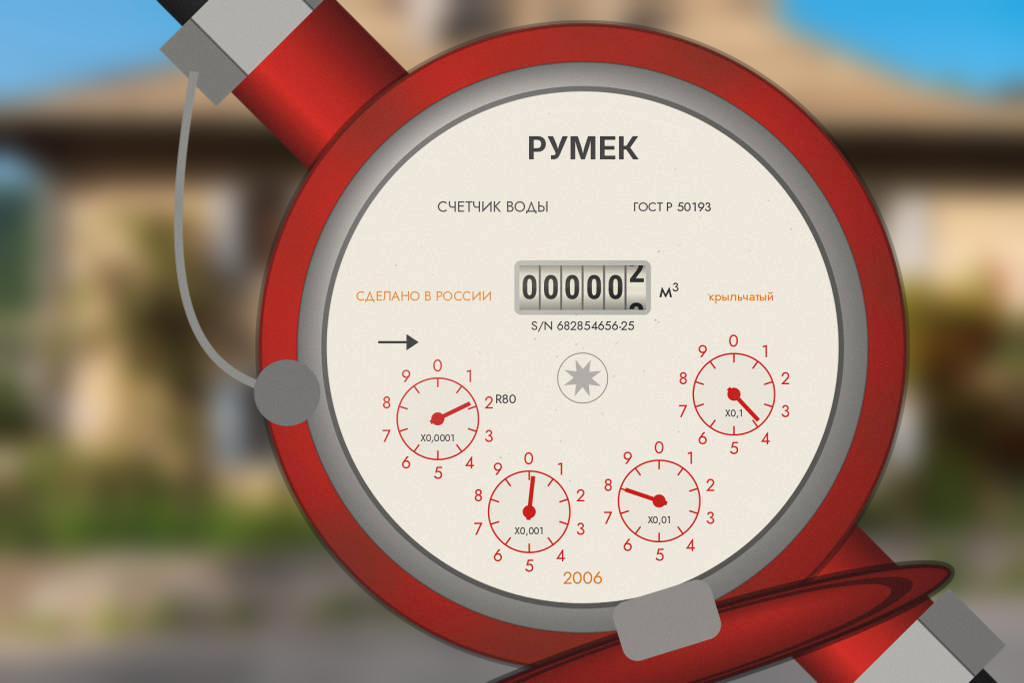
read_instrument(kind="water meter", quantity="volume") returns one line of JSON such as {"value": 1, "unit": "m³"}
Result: {"value": 2.3801, "unit": "m³"}
